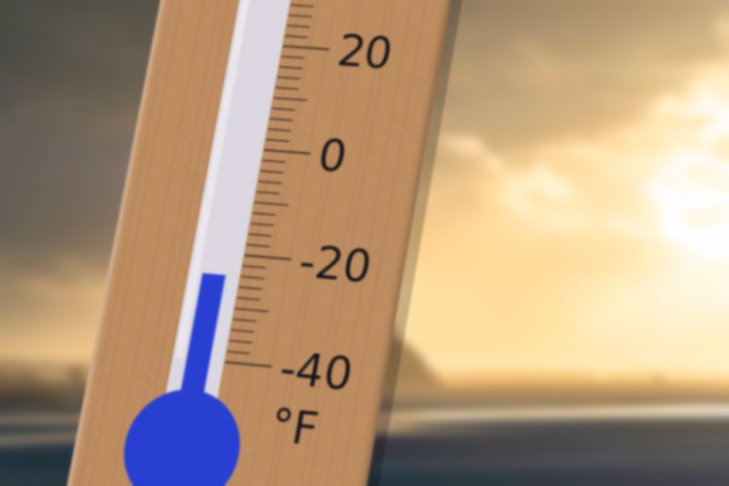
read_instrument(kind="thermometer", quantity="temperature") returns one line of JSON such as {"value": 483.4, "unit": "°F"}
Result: {"value": -24, "unit": "°F"}
